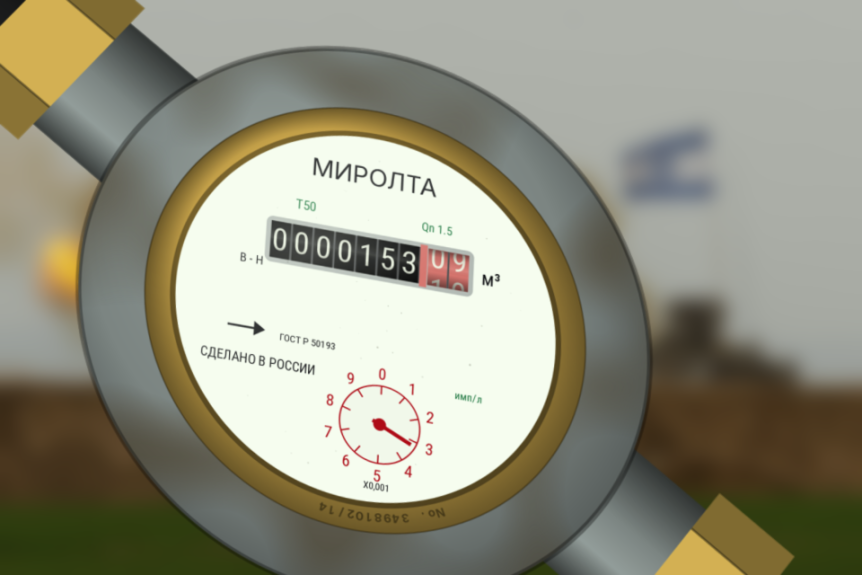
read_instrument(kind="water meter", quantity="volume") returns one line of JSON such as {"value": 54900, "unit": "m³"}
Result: {"value": 153.093, "unit": "m³"}
